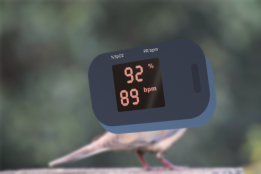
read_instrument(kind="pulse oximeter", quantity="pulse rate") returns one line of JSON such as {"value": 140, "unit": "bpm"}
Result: {"value": 89, "unit": "bpm"}
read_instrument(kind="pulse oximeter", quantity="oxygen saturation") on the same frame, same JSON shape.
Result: {"value": 92, "unit": "%"}
